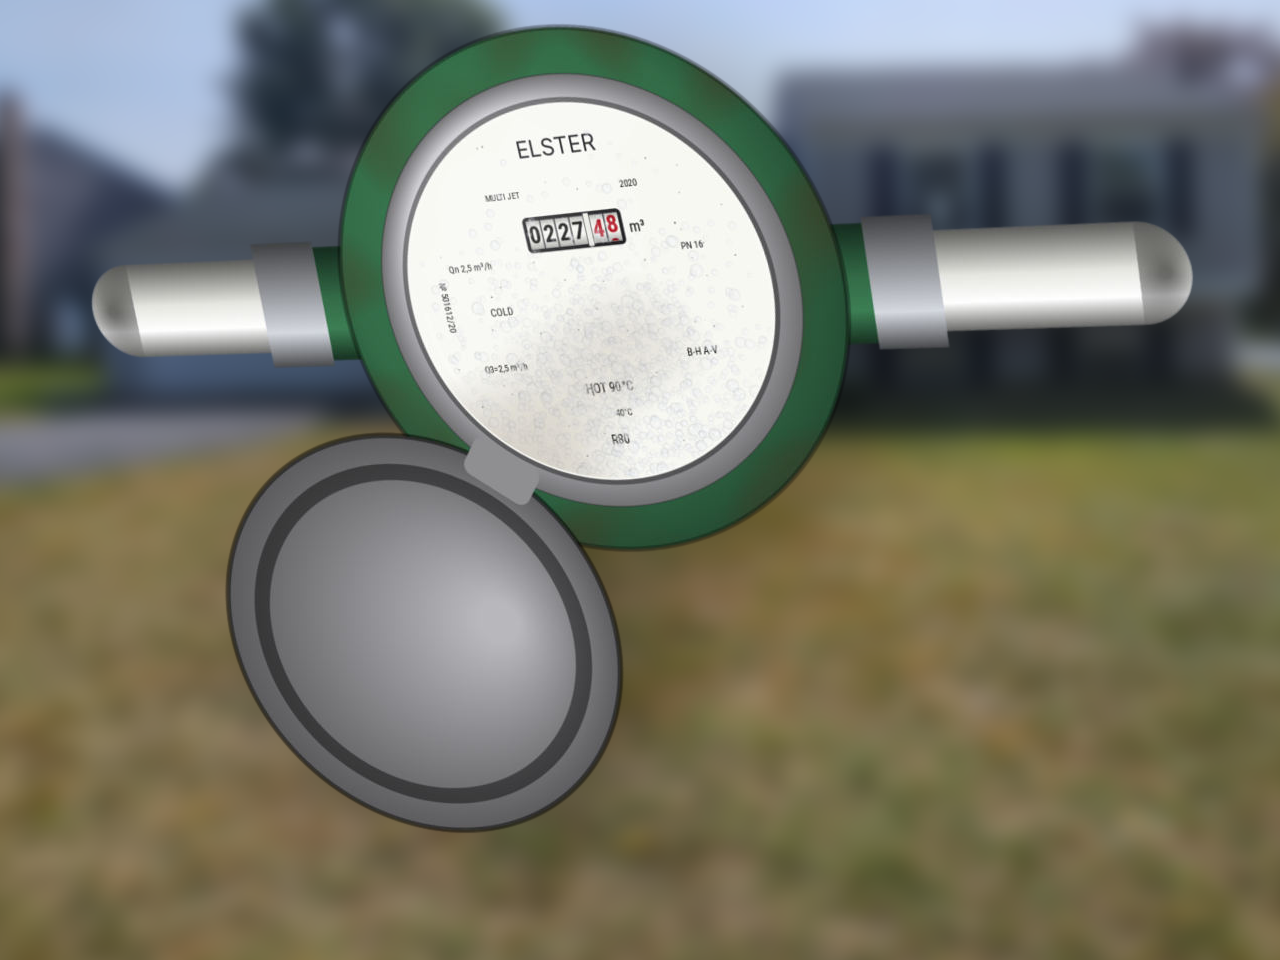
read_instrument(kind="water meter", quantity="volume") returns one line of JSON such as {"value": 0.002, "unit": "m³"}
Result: {"value": 227.48, "unit": "m³"}
